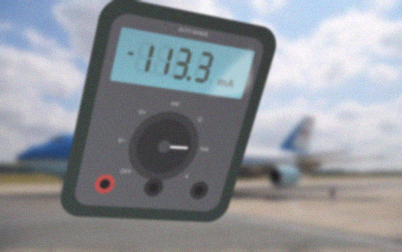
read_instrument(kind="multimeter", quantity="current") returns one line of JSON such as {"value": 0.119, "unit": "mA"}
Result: {"value": -113.3, "unit": "mA"}
